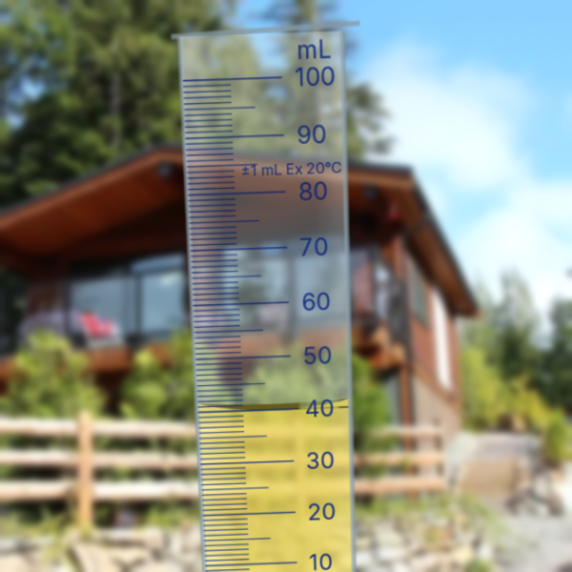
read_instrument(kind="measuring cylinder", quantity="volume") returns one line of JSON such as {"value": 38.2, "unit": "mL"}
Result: {"value": 40, "unit": "mL"}
